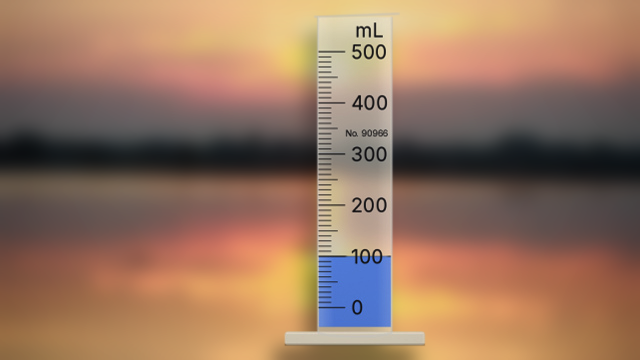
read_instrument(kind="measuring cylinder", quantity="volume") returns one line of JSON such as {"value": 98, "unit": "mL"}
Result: {"value": 100, "unit": "mL"}
